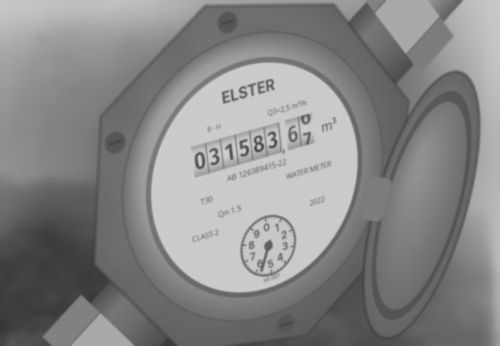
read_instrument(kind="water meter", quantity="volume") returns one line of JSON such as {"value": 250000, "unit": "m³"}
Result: {"value": 31583.665, "unit": "m³"}
